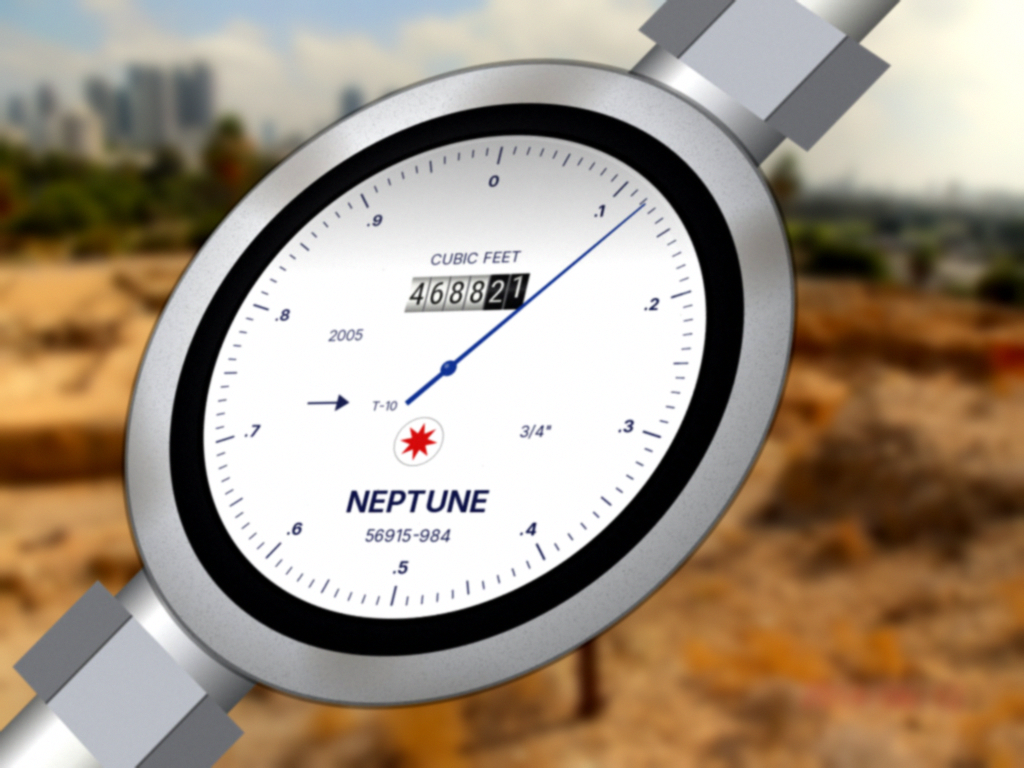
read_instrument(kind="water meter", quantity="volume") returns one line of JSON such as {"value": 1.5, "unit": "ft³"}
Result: {"value": 468821.12, "unit": "ft³"}
